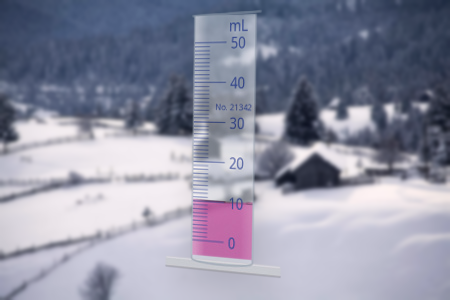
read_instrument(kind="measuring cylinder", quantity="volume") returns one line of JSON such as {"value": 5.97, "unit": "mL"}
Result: {"value": 10, "unit": "mL"}
